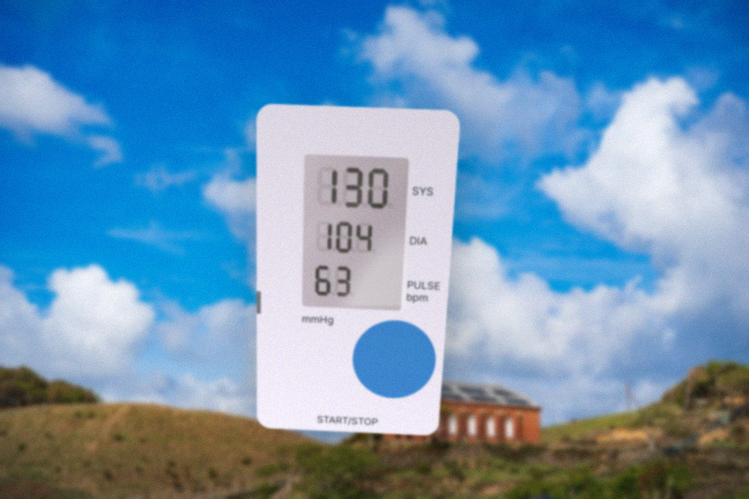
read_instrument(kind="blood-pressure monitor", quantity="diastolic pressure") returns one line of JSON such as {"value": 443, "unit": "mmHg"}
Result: {"value": 104, "unit": "mmHg"}
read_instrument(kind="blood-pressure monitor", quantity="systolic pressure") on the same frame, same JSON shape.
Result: {"value": 130, "unit": "mmHg"}
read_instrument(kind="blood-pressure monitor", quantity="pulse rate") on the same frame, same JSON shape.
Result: {"value": 63, "unit": "bpm"}
